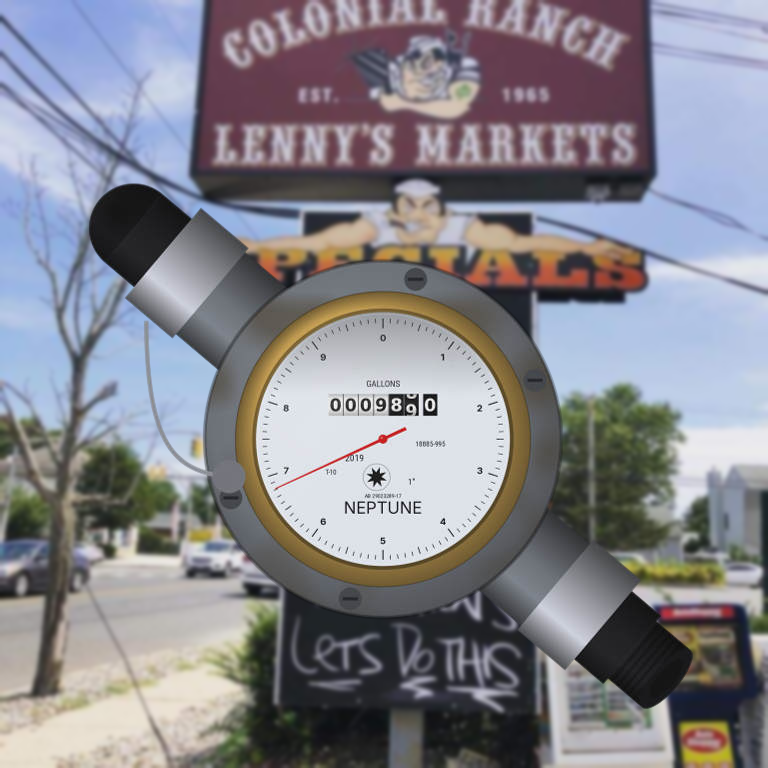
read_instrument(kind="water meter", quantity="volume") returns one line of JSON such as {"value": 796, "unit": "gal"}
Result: {"value": 9886.8, "unit": "gal"}
